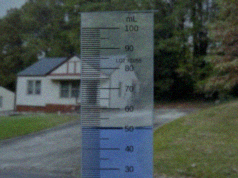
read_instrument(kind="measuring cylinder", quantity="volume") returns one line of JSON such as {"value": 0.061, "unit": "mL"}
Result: {"value": 50, "unit": "mL"}
